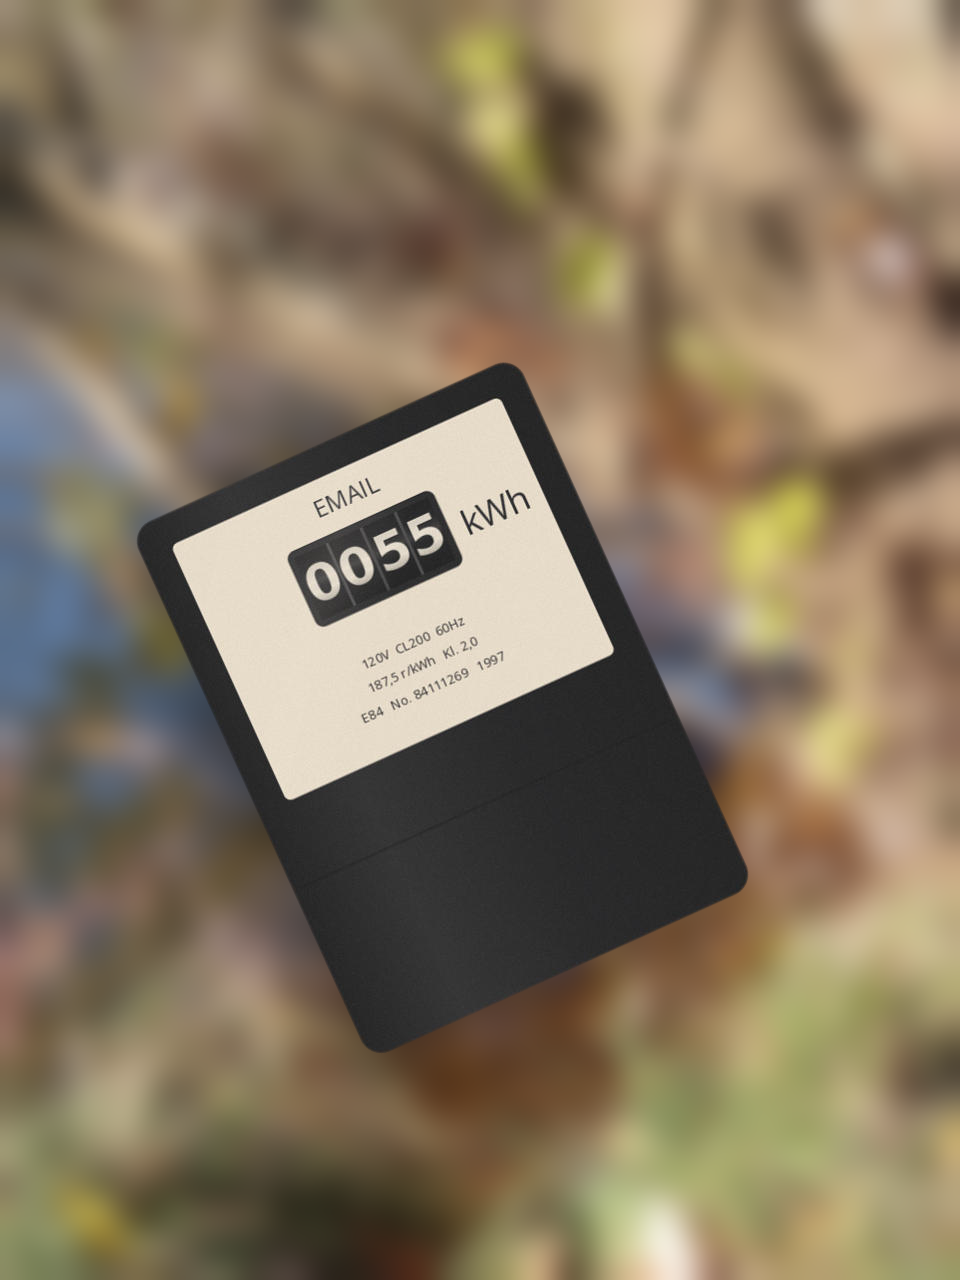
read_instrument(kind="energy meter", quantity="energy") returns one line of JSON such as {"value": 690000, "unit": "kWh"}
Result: {"value": 55, "unit": "kWh"}
